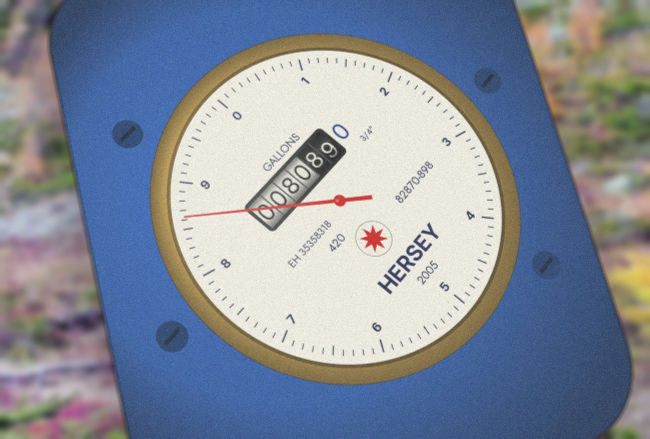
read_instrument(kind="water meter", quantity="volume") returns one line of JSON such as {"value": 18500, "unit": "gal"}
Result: {"value": 80888.6, "unit": "gal"}
